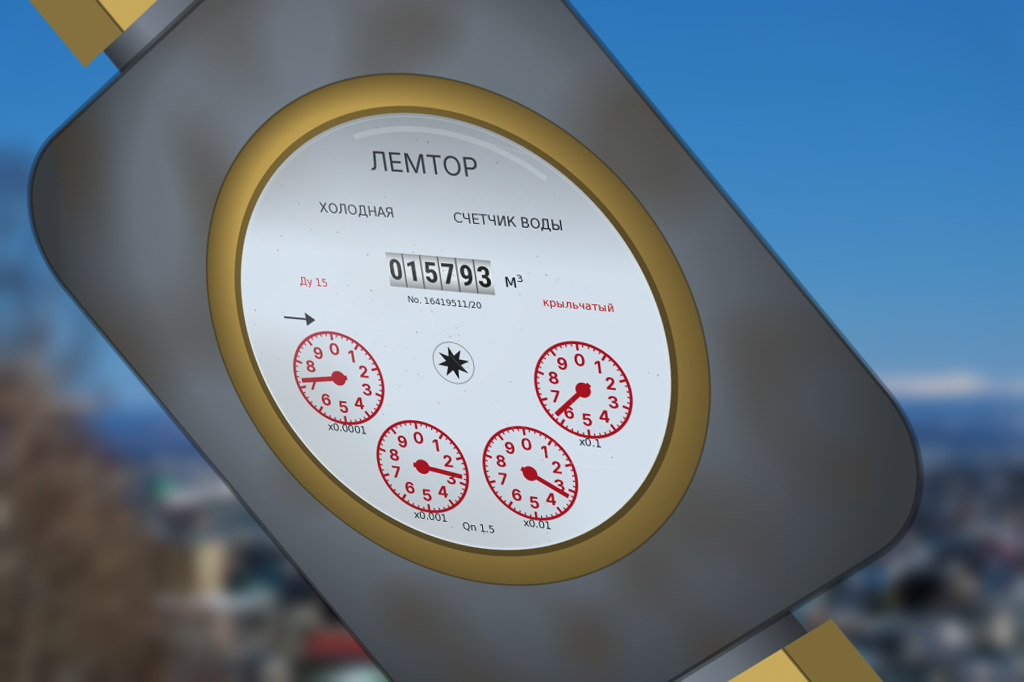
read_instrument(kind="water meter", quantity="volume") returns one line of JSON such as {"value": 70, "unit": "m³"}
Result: {"value": 15793.6327, "unit": "m³"}
